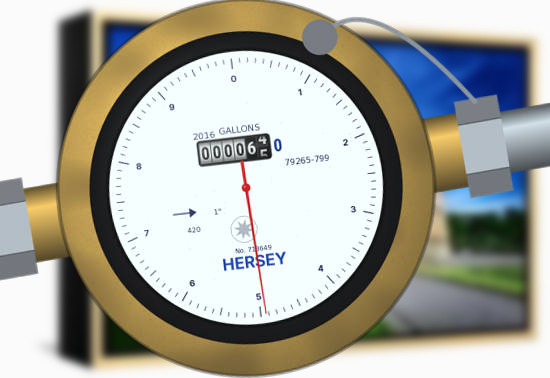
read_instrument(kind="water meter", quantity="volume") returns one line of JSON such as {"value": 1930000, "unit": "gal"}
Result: {"value": 644.9, "unit": "gal"}
